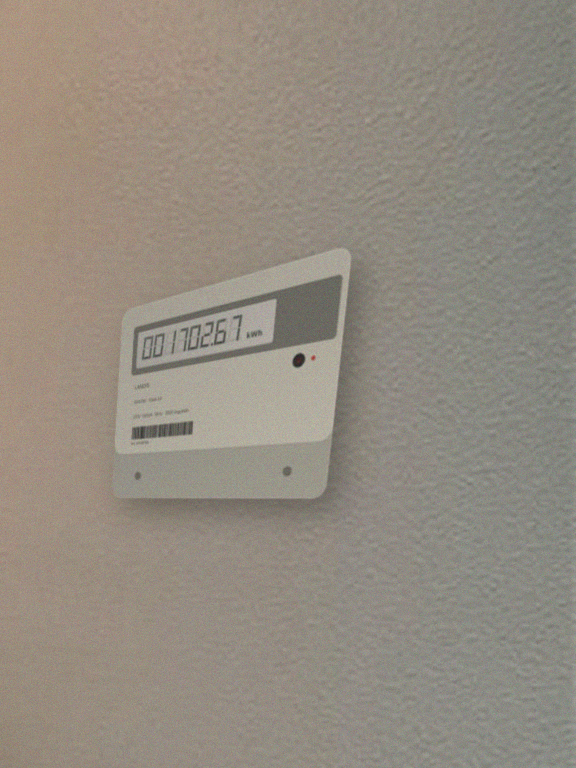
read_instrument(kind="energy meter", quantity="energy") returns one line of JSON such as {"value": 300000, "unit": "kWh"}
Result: {"value": 1702.67, "unit": "kWh"}
